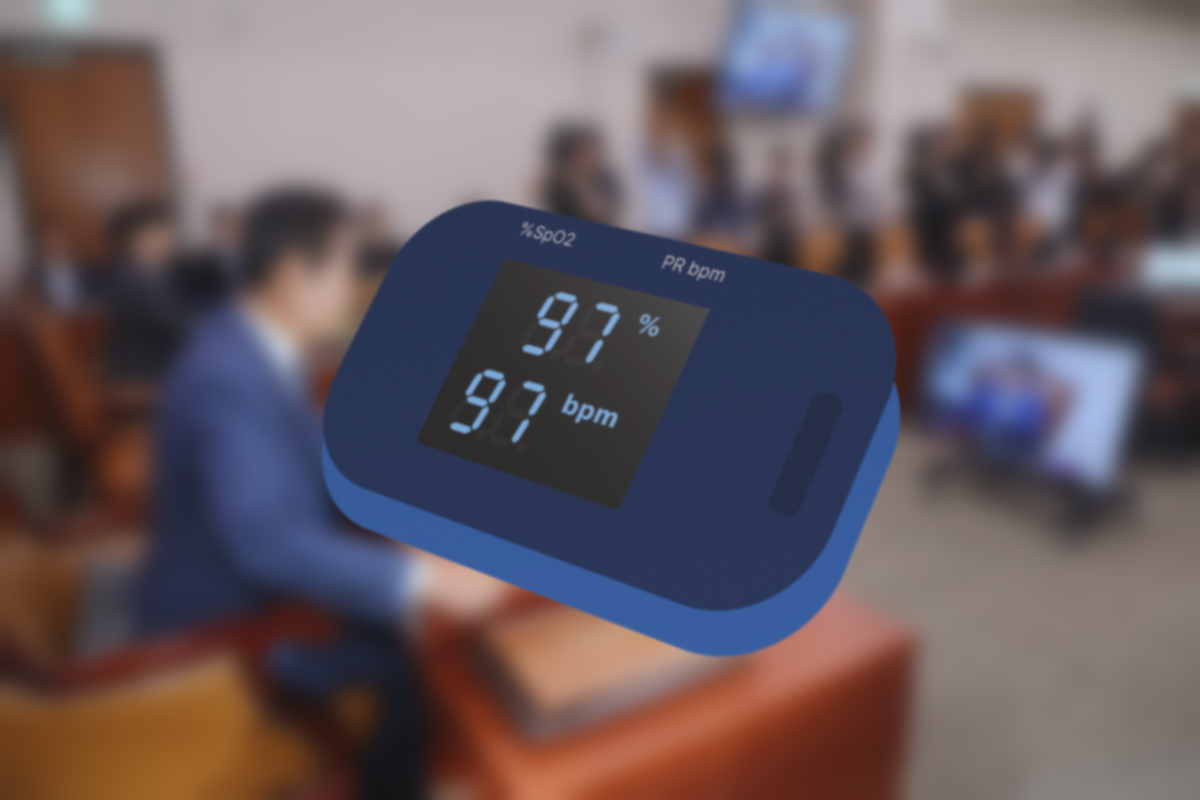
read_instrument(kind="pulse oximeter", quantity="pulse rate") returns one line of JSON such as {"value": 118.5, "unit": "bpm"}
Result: {"value": 97, "unit": "bpm"}
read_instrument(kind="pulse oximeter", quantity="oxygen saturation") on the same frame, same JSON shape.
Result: {"value": 97, "unit": "%"}
